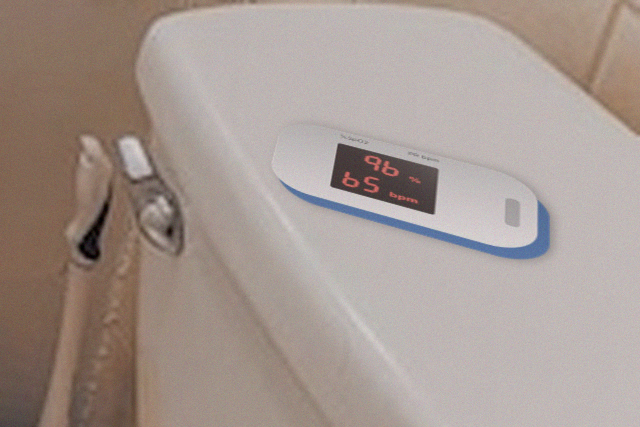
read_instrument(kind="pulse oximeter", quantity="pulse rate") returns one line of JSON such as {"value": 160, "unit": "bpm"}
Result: {"value": 65, "unit": "bpm"}
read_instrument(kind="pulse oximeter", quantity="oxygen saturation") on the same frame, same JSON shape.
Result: {"value": 96, "unit": "%"}
